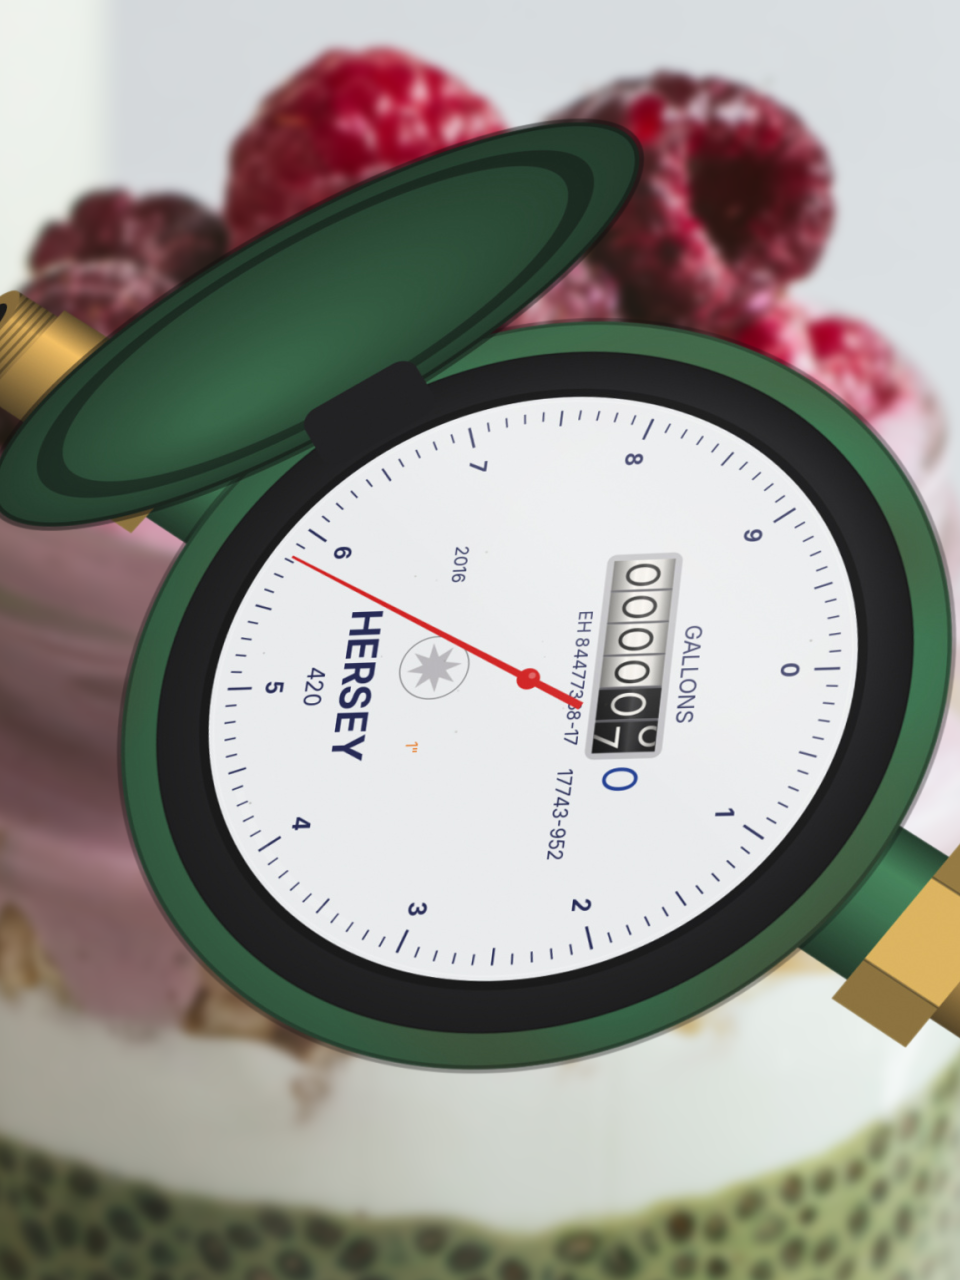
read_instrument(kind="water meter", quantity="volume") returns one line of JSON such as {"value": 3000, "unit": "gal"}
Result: {"value": 65.8, "unit": "gal"}
